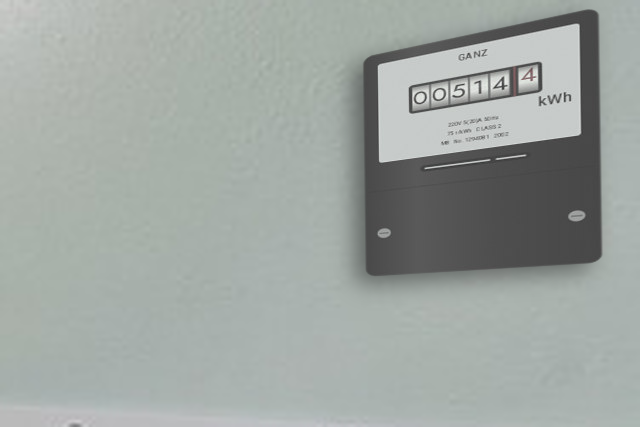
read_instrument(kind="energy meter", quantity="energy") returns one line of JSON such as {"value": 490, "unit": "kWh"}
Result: {"value": 514.4, "unit": "kWh"}
